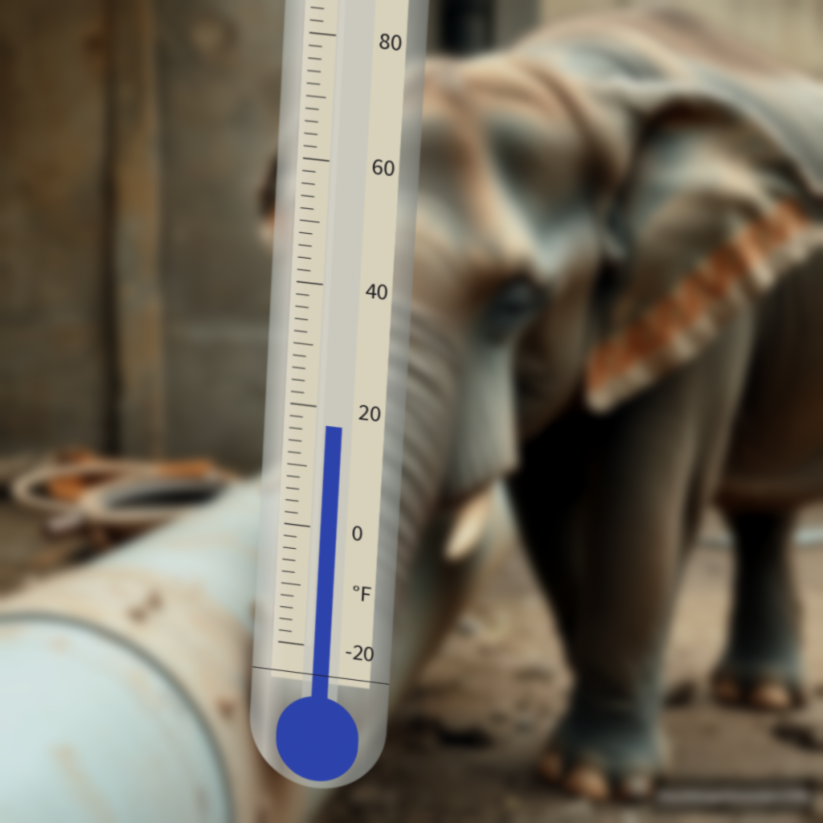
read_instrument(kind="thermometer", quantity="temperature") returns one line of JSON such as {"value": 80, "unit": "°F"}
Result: {"value": 17, "unit": "°F"}
